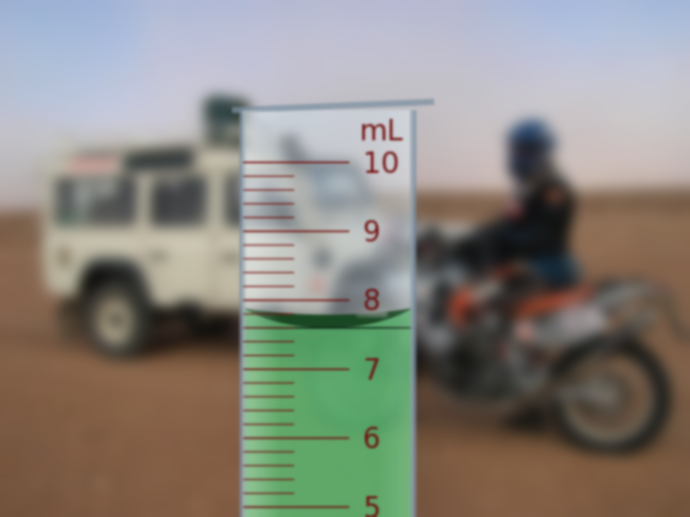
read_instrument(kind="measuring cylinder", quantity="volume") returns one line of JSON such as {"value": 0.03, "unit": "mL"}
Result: {"value": 7.6, "unit": "mL"}
